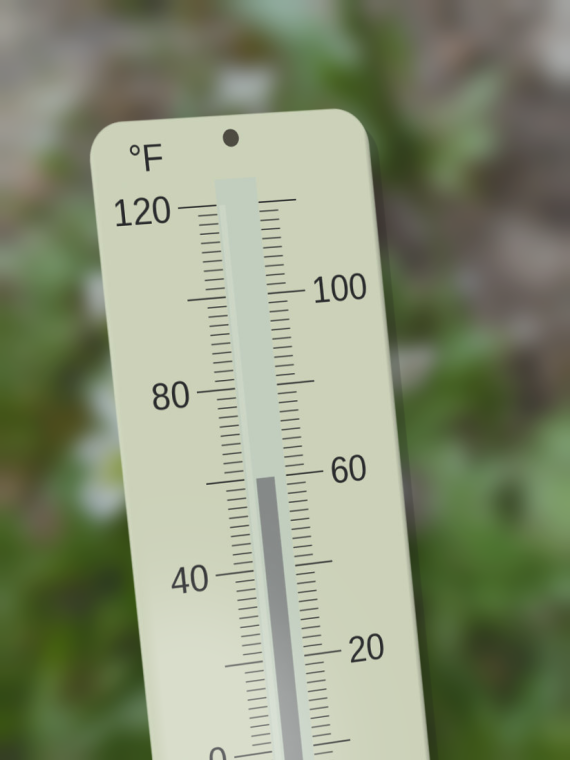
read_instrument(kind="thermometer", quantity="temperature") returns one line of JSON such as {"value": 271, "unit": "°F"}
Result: {"value": 60, "unit": "°F"}
